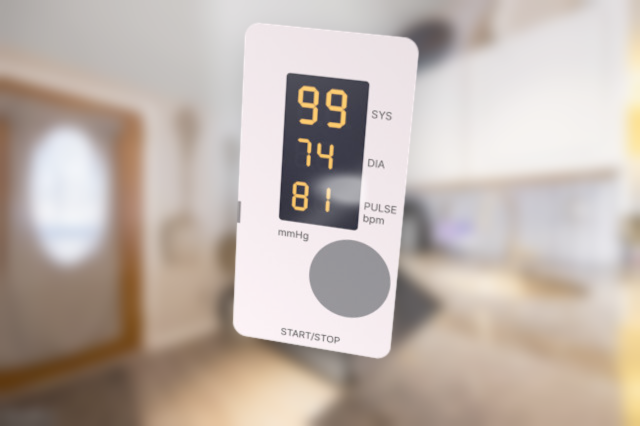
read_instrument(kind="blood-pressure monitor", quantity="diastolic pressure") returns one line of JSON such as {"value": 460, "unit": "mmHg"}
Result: {"value": 74, "unit": "mmHg"}
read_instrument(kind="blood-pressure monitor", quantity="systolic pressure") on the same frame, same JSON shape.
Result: {"value": 99, "unit": "mmHg"}
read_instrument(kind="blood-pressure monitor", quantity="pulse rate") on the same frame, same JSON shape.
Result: {"value": 81, "unit": "bpm"}
